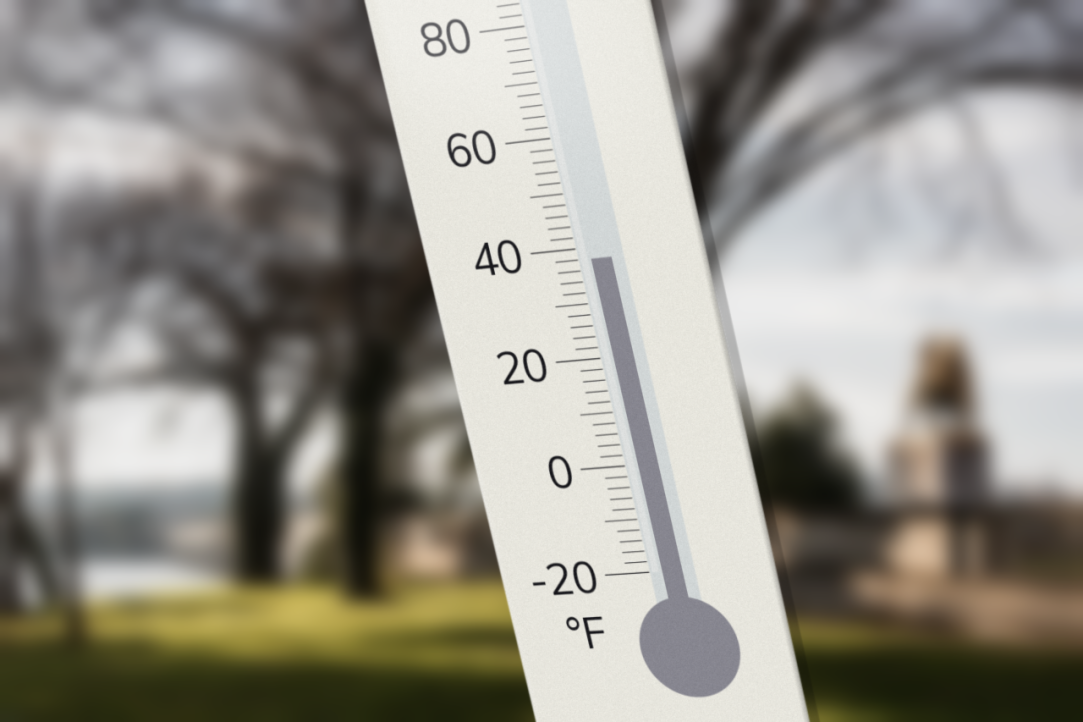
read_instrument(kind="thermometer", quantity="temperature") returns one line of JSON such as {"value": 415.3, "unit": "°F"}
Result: {"value": 38, "unit": "°F"}
